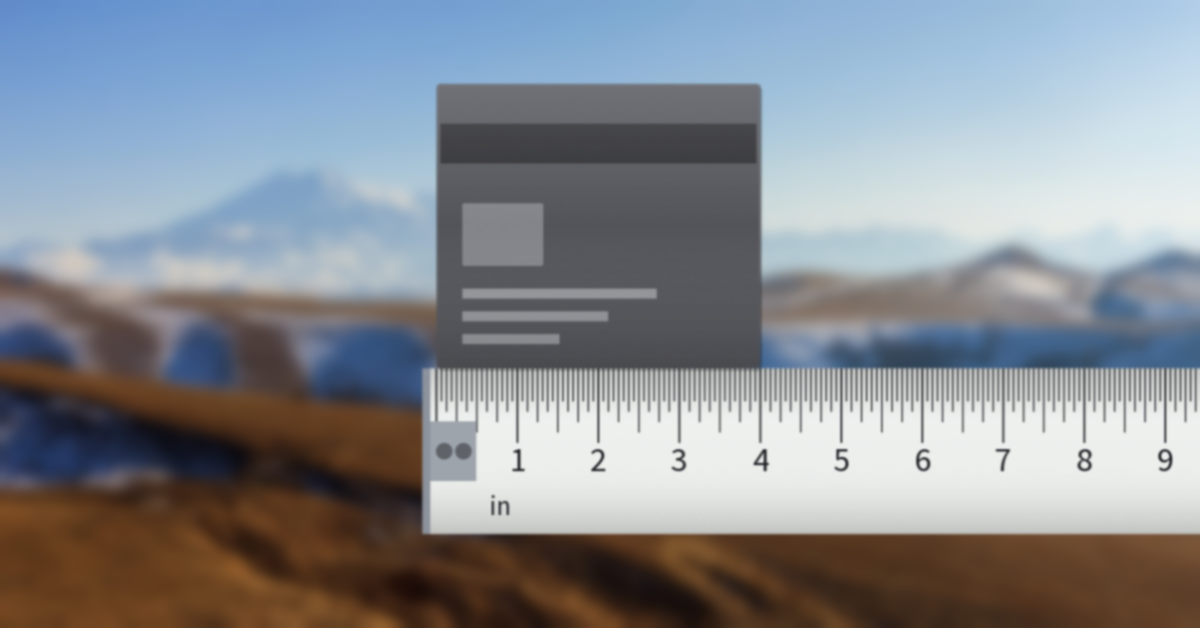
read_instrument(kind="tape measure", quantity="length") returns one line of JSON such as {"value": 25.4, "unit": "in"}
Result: {"value": 4, "unit": "in"}
